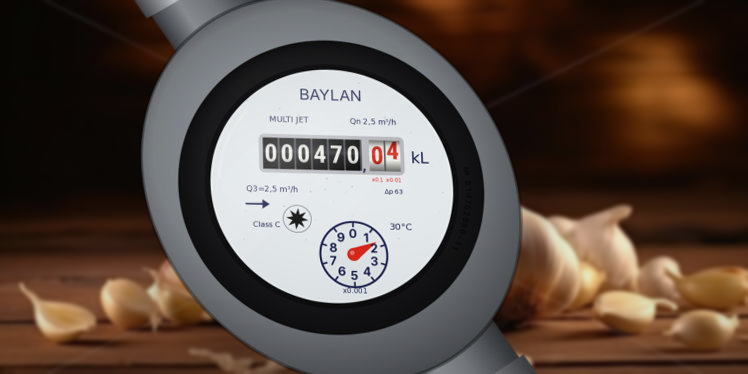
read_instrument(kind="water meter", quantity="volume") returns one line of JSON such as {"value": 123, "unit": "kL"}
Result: {"value": 470.041, "unit": "kL"}
